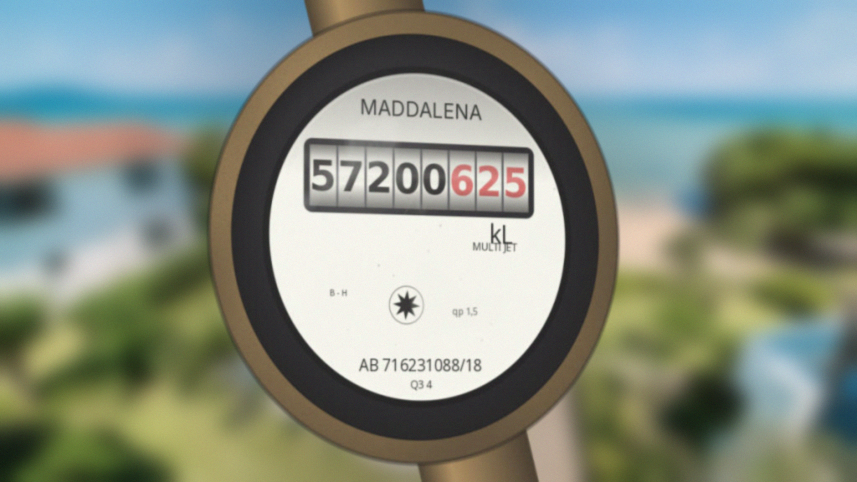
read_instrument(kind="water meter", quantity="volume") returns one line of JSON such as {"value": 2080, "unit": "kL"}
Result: {"value": 57200.625, "unit": "kL"}
